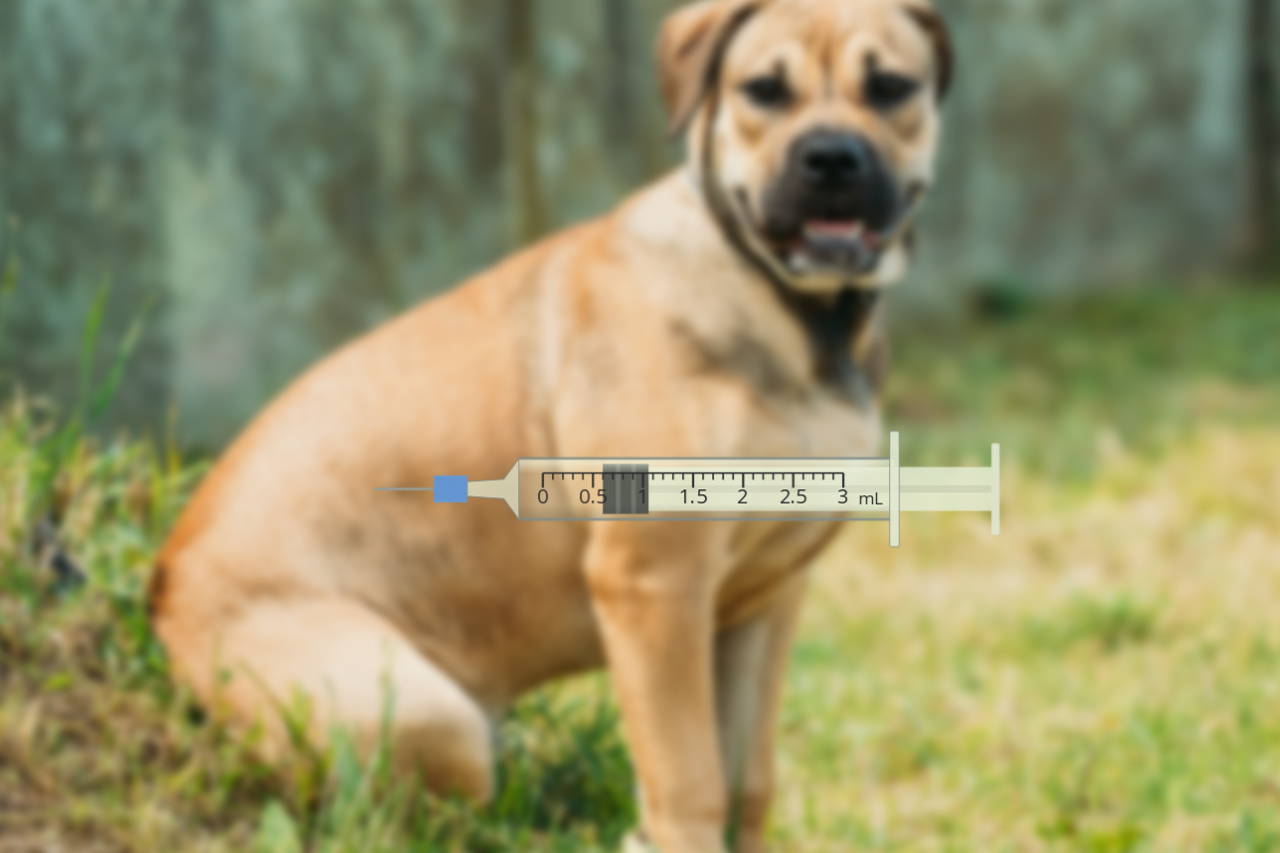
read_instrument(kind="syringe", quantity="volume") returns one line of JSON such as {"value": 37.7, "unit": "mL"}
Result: {"value": 0.6, "unit": "mL"}
